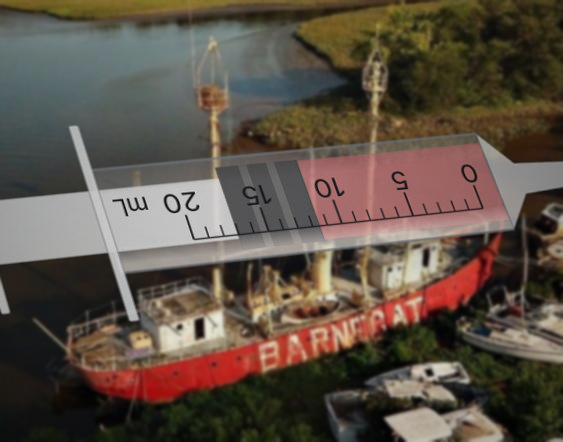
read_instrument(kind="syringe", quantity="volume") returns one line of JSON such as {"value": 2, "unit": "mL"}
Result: {"value": 11.5, "unit": "mL"}
